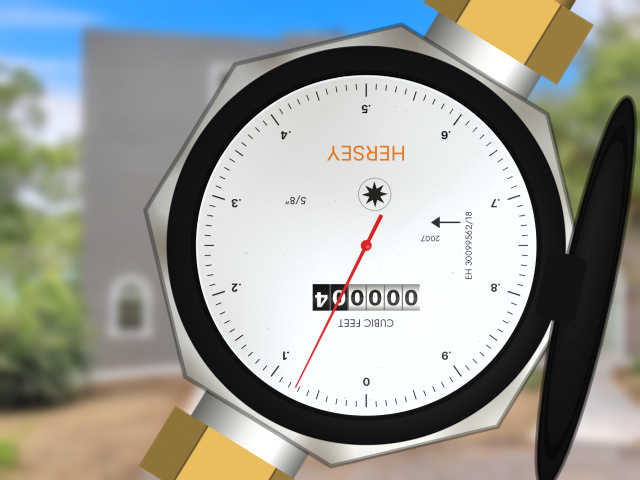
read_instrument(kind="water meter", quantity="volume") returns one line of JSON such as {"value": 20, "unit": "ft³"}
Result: {"value": 4.07, "unit": "ft³"}
